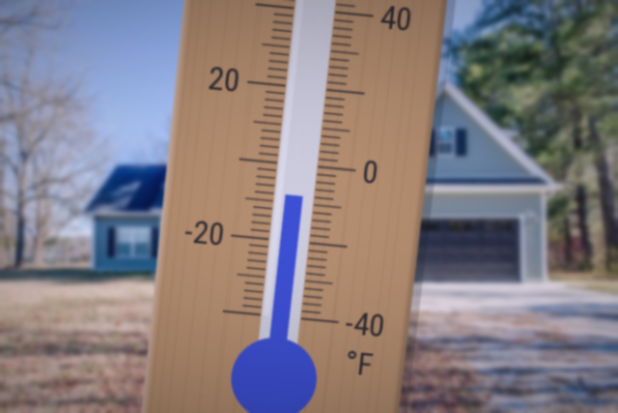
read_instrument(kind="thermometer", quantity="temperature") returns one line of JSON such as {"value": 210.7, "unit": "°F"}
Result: {"value": -8, "unit": "°F"}
